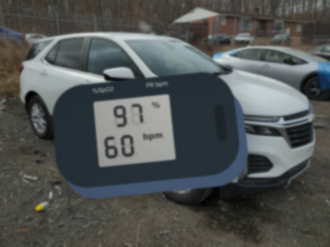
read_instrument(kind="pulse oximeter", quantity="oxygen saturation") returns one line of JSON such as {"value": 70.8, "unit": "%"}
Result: {"value": 97, "unit": "%"}
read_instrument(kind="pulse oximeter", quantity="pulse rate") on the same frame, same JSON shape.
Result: {"value": 60, "unit": "bpm"}
